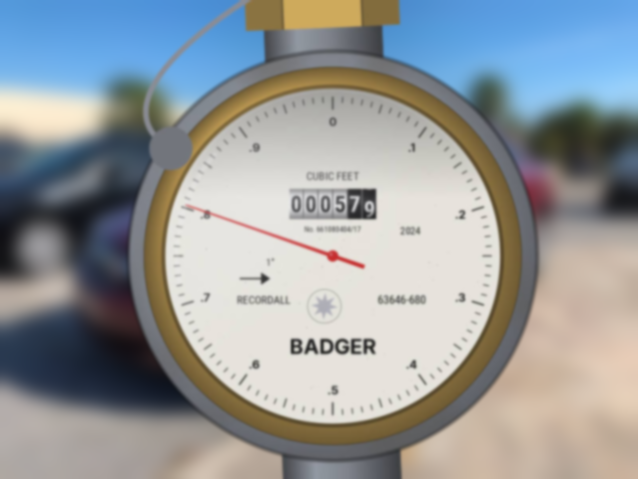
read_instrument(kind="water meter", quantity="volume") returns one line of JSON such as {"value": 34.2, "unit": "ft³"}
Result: {"value": 578.80, "unit": "ft³"}
